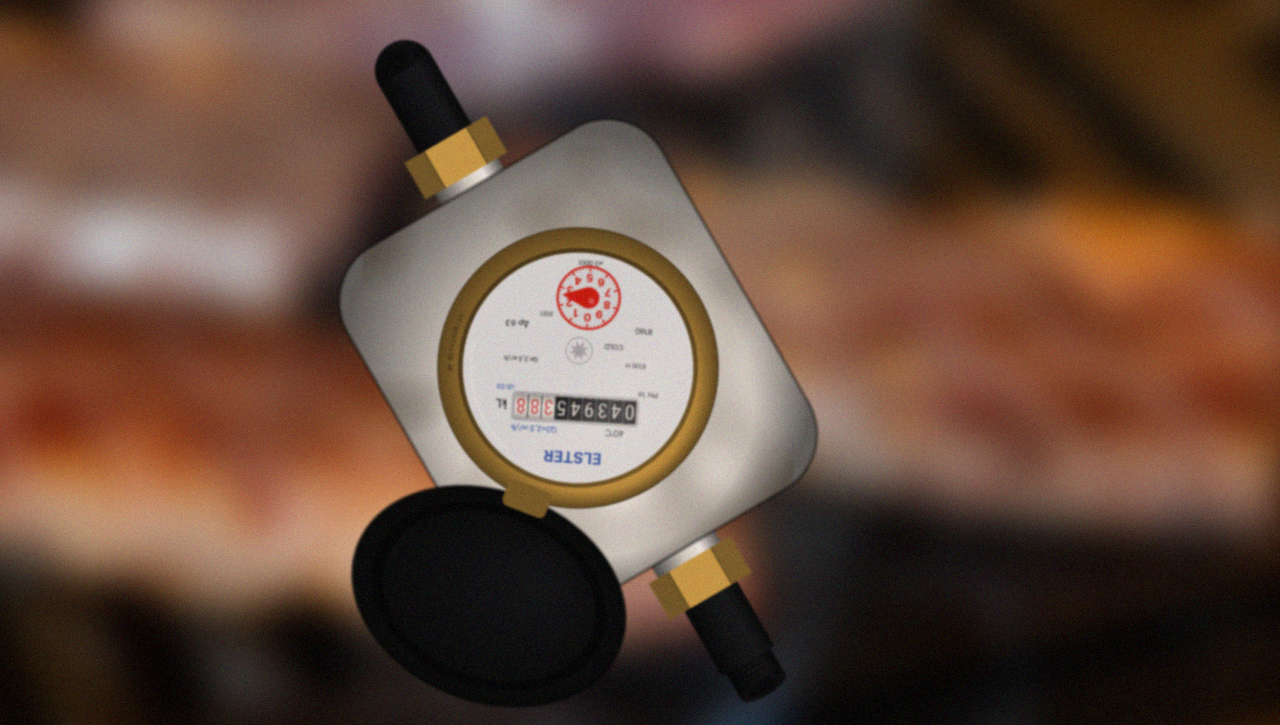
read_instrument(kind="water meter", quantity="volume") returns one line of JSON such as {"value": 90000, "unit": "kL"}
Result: {"value": 43945.3882, "unit": "kL"}
